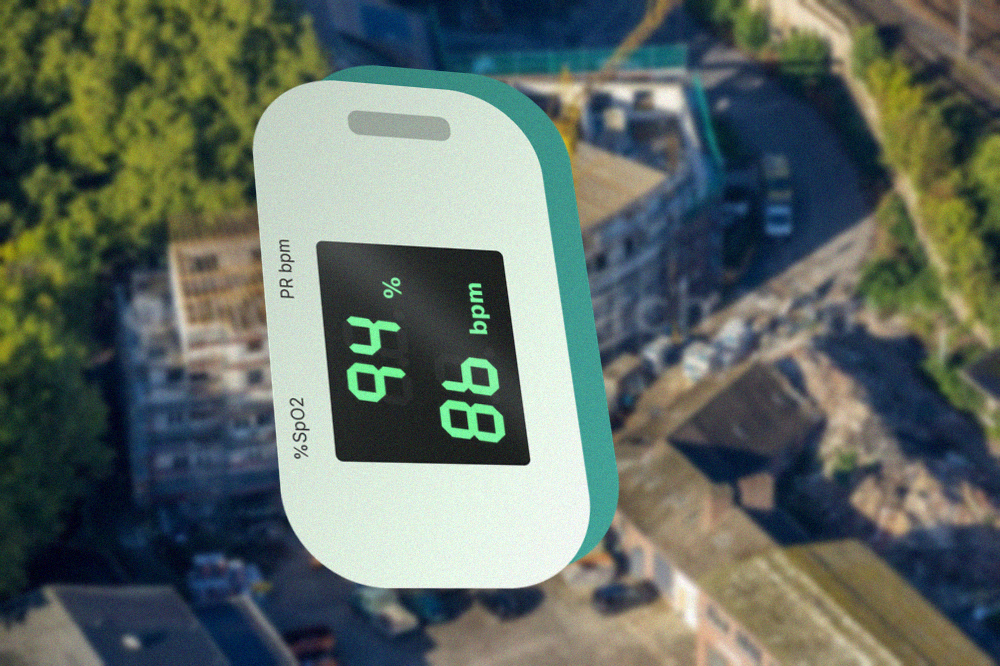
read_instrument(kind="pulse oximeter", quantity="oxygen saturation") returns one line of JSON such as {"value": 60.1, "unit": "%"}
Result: {"value": 94, "unit": "%"}
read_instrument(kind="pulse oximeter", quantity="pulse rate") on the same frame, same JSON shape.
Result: {"value": 86, "unit": "bpm"}
